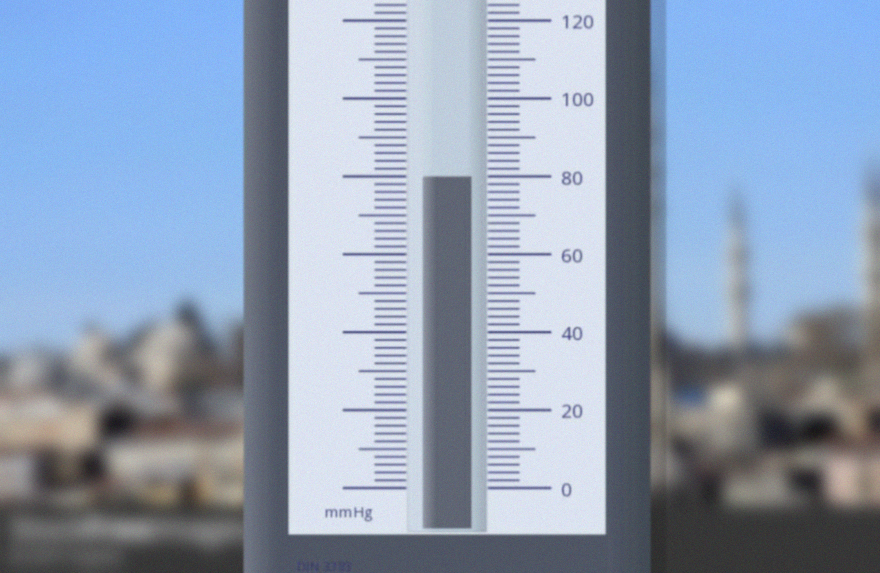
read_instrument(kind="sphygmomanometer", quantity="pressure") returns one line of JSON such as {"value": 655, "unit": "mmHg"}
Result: {"value": 80, "unit": "mmHg"}
